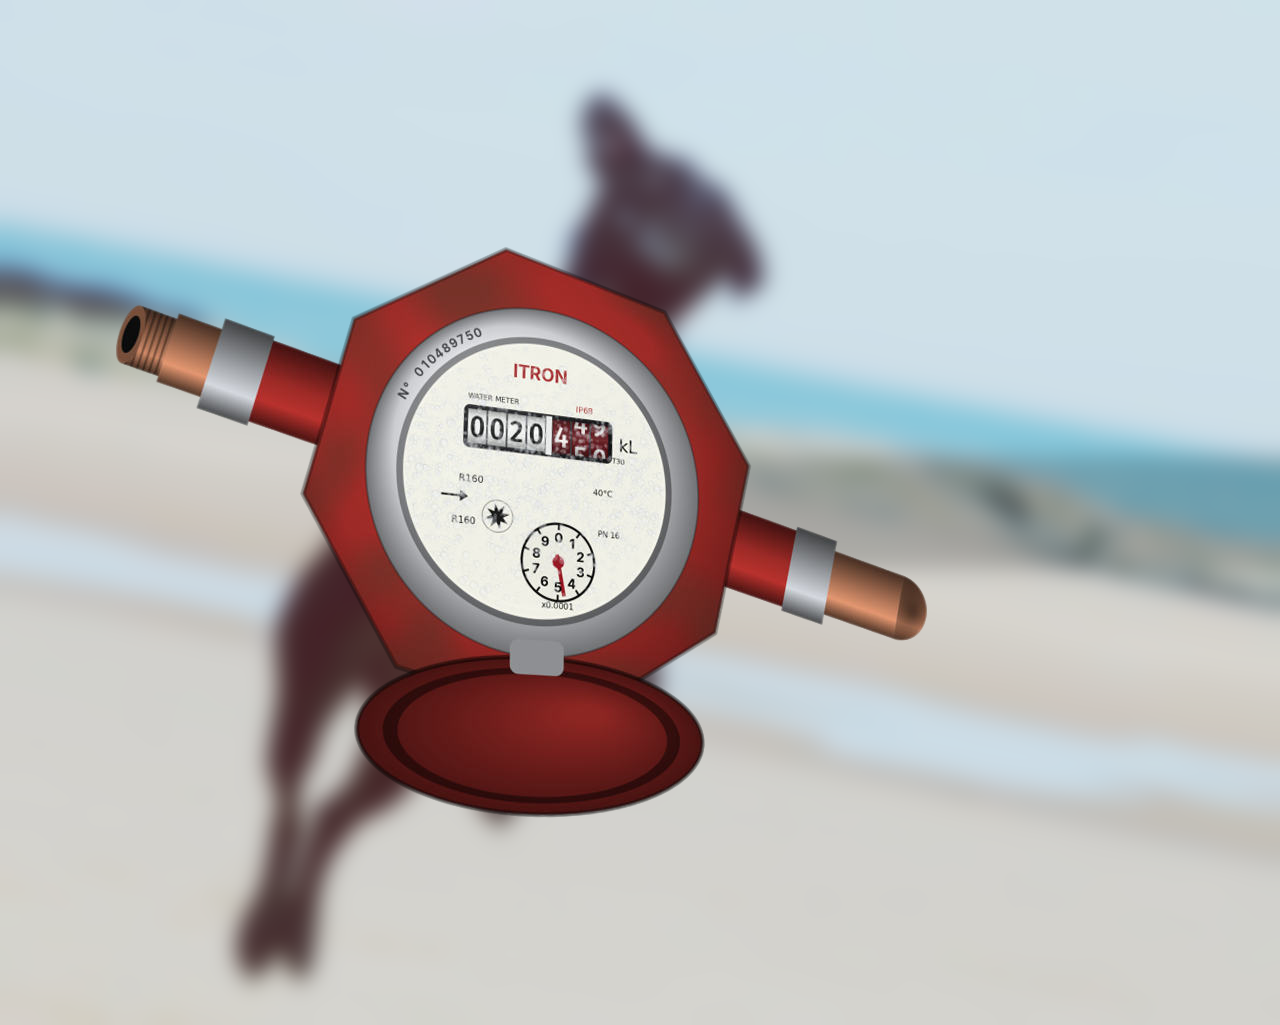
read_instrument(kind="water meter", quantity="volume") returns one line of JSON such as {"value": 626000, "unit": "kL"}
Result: {"value": 20.4494, "unit": "kL"}
